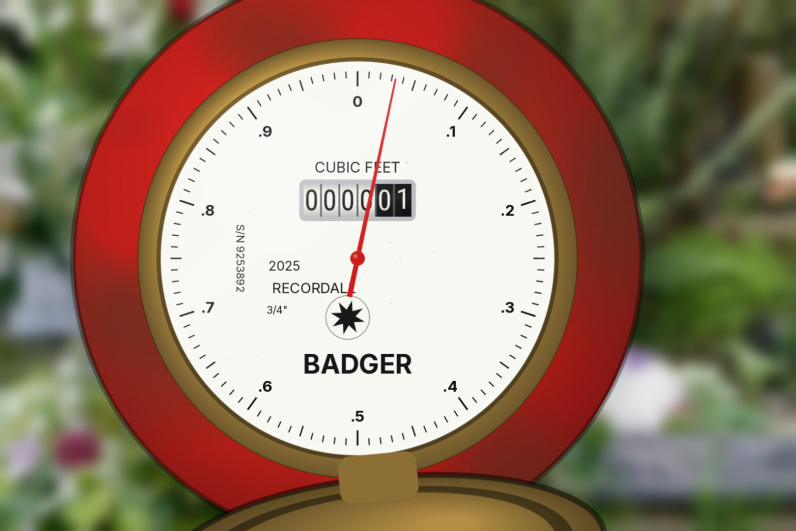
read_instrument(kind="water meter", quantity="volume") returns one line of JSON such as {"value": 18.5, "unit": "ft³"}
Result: {"value": 1.03, "unit": "ft³"}
